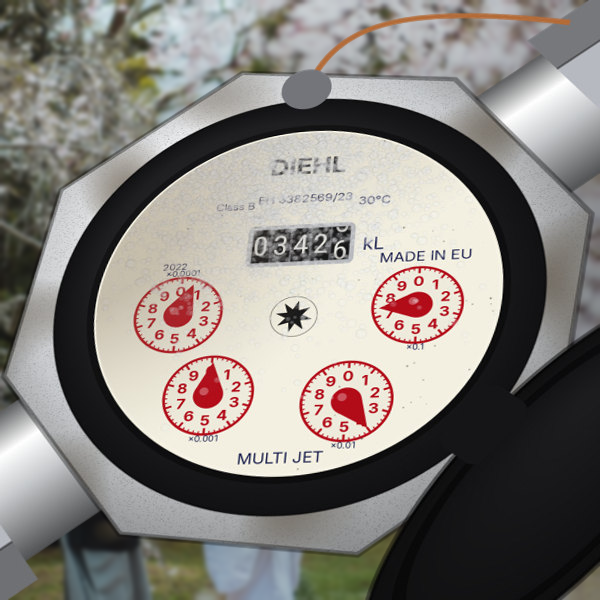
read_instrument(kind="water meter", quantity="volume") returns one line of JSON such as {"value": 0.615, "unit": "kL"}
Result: {"value": 3425.7400, "unit": "kL"}
